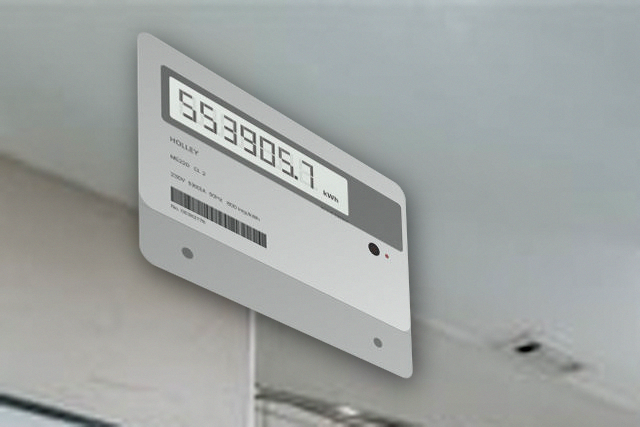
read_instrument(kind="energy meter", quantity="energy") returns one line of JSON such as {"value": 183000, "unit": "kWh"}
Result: {"value": 553905.7, "unit": "kWh"}
